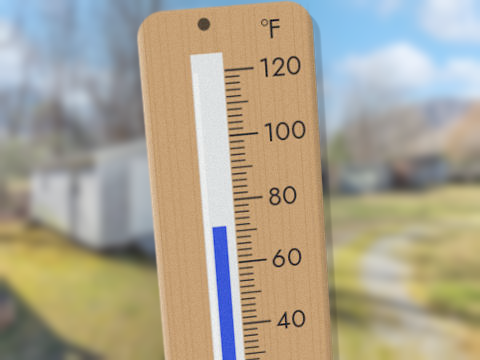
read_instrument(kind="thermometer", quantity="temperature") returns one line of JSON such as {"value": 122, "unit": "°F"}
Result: {"value": 72, "unit": "°F"}
